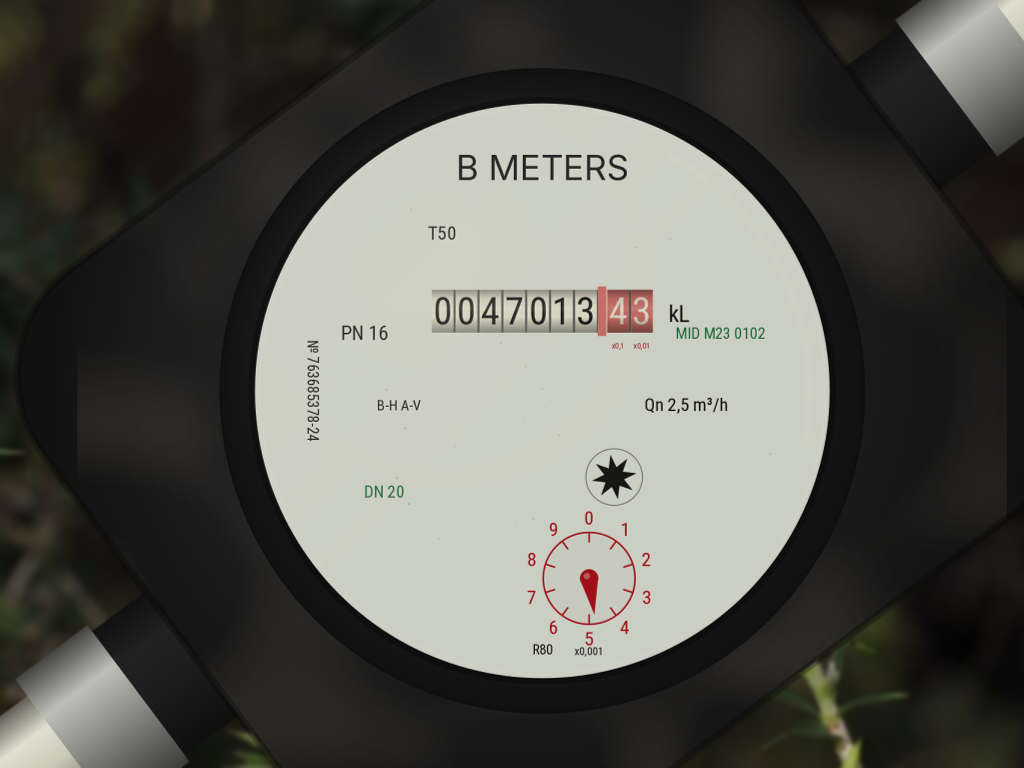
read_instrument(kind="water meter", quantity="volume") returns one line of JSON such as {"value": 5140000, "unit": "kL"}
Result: {"value": 47013.434, "unit": "kL"}
